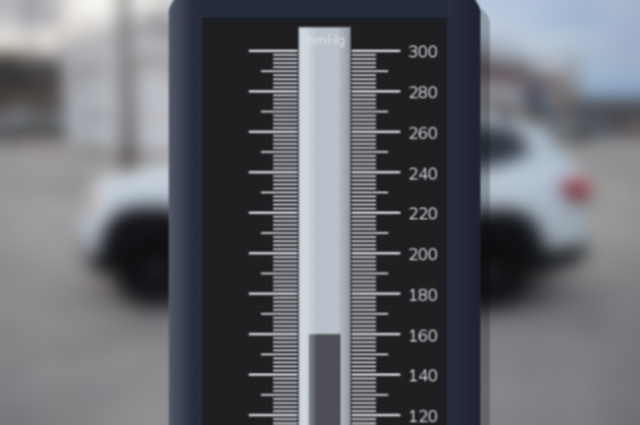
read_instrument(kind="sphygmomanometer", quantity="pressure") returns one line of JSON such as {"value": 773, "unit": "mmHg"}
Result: {"value": 160, "unit": "mmHg"}
